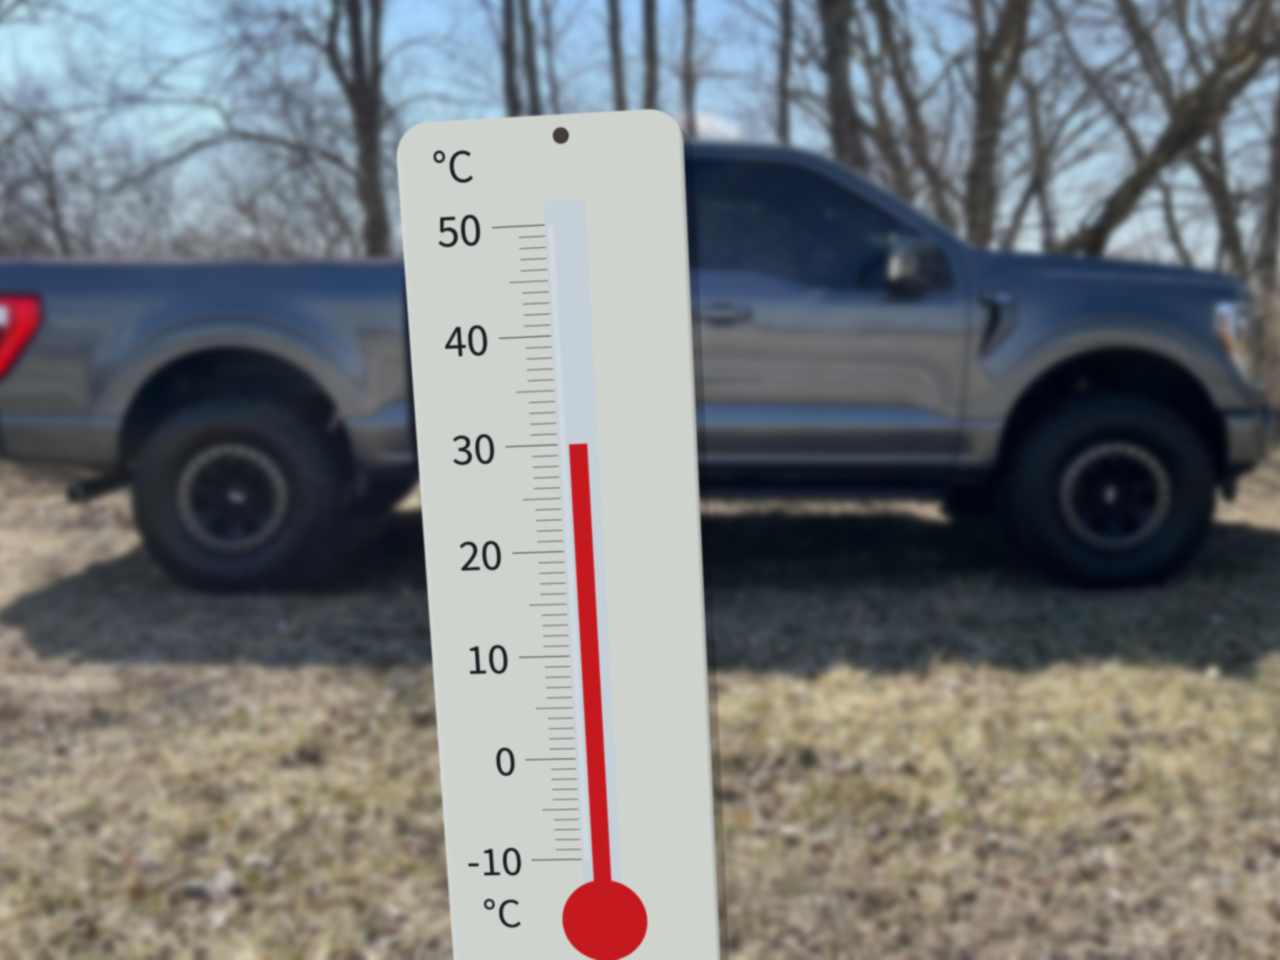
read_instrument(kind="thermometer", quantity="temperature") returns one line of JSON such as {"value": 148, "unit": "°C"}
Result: {"value": 30, "unit": "°C"}
